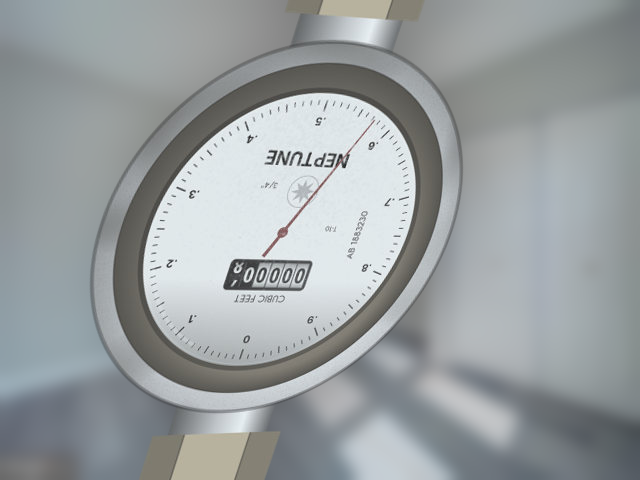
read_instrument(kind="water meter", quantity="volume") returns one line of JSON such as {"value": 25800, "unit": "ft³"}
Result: {"value": 7.57, "unit": "ft³"}
